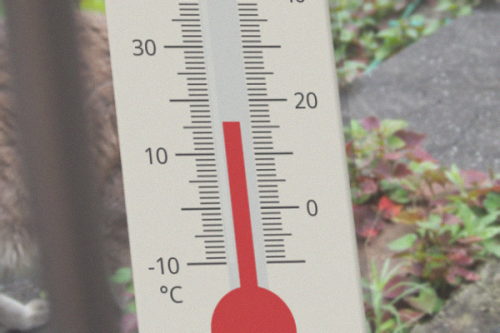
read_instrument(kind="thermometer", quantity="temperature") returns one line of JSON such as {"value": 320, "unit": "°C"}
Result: {"value": 16, "unit": "°C"}
